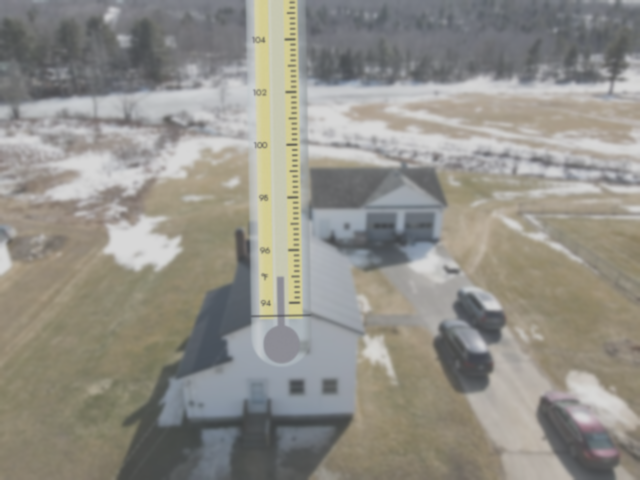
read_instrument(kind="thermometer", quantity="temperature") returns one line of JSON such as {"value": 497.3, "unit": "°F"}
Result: {"value": 95, "unit": "°F"}
